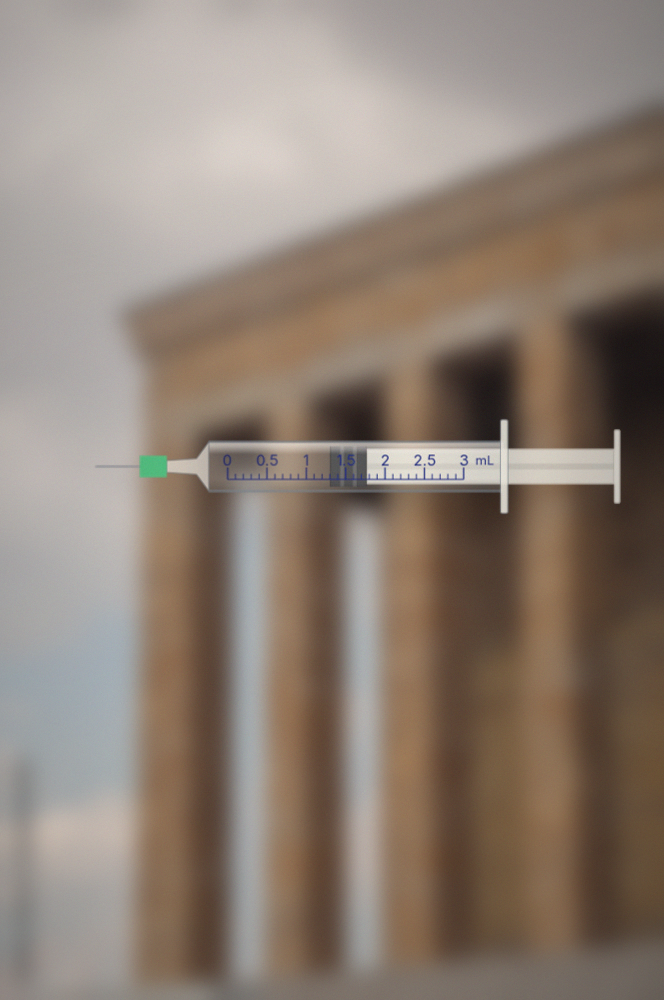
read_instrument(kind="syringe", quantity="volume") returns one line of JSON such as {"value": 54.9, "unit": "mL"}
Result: {"value": 1.3, "unit": "mL"}
